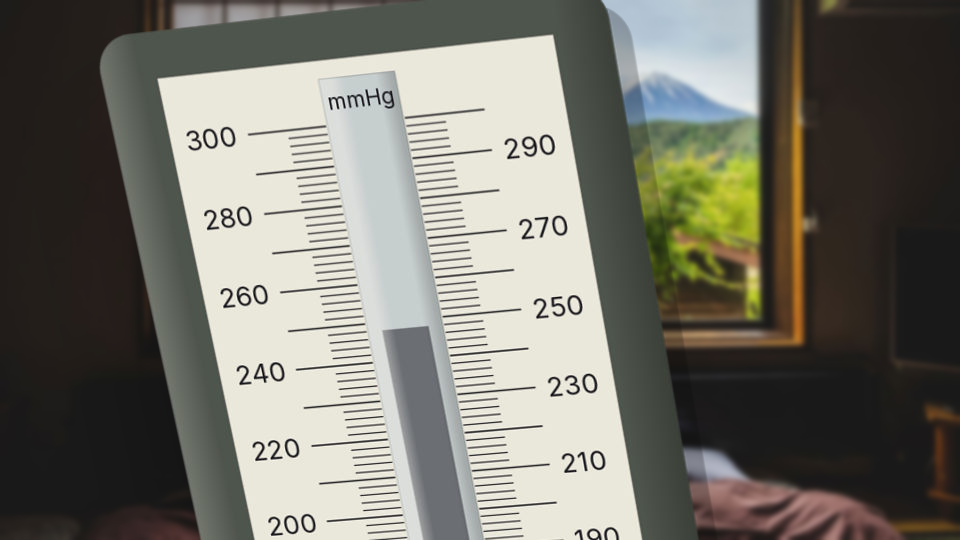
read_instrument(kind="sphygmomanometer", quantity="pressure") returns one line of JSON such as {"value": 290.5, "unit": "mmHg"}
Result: {"value": 248, "unit": "mmHg"}
